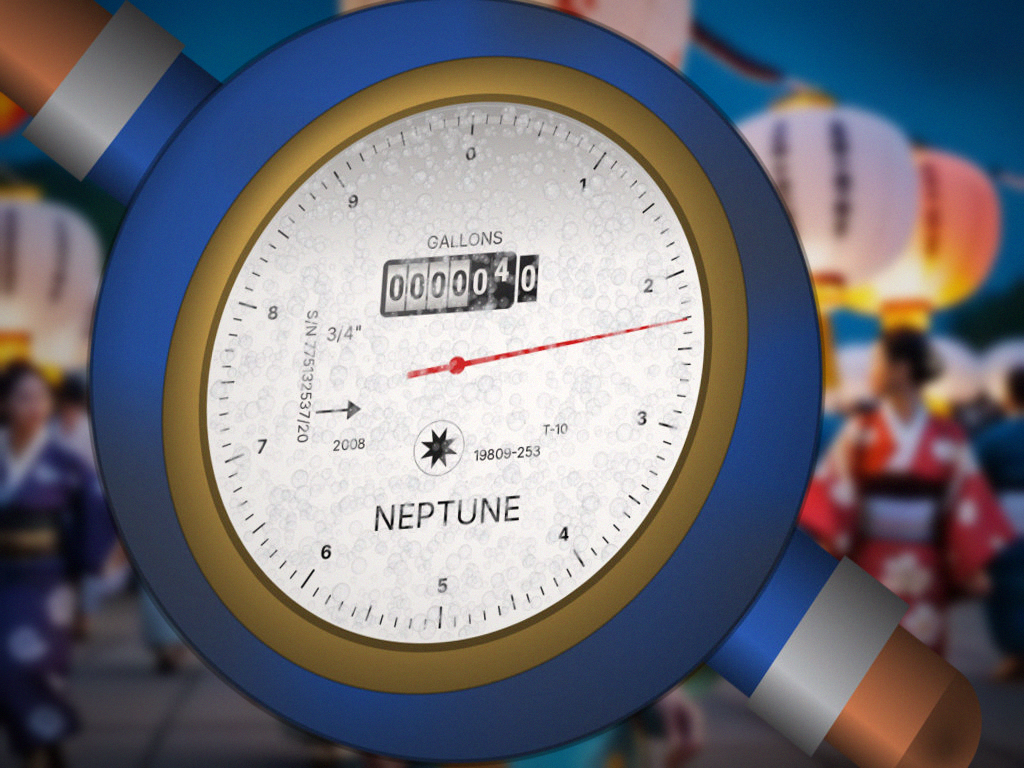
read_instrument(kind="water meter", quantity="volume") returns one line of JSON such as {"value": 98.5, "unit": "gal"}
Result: {"value": 42.3, "unit": "gal"}
